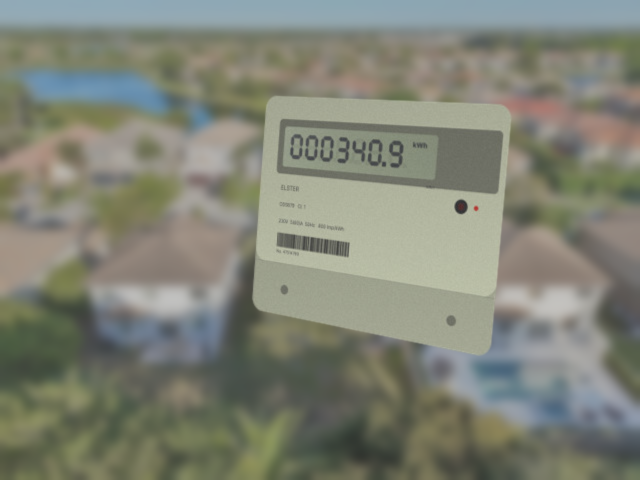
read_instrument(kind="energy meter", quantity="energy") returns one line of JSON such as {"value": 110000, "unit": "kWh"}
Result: {"value": 340.9, "unit": "kWh"}
